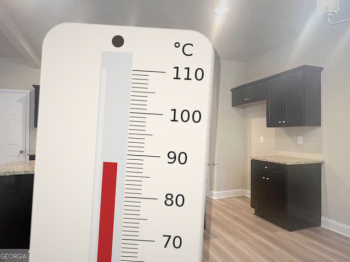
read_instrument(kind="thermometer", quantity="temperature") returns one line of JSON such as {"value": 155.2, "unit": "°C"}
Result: {"value": 88, "unit": "°C"}
